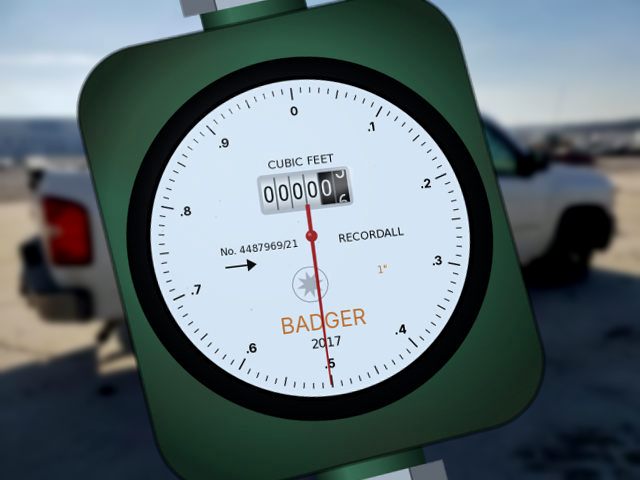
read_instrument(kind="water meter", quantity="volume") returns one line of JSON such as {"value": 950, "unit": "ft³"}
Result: {"value": 5.50, "unit": "ft³"}
